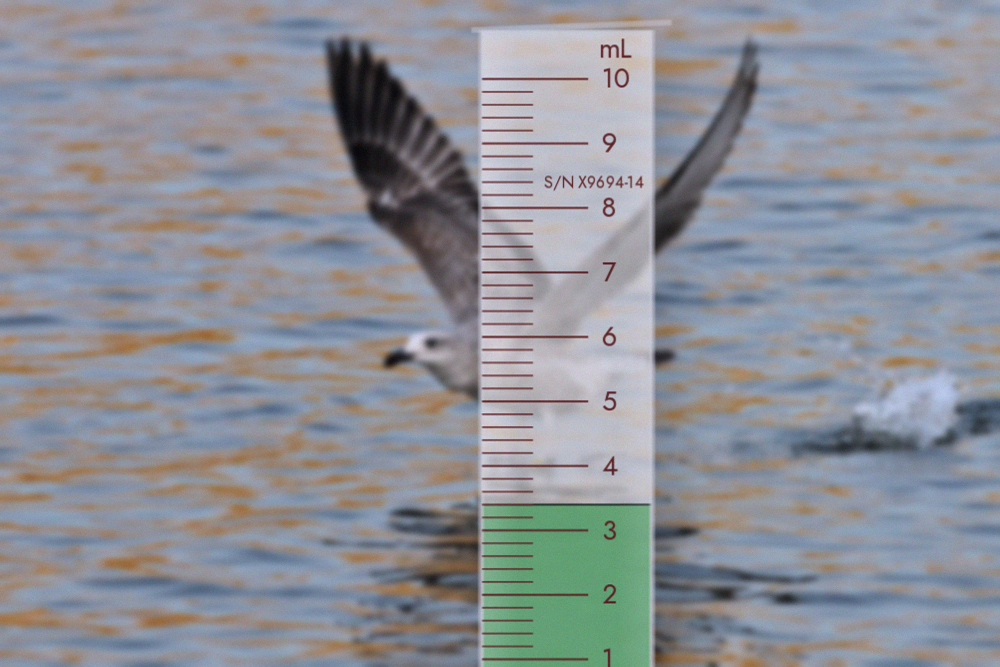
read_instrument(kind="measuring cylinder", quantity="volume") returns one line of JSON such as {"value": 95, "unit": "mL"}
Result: {"value": 3.4, "unit": "mL"}
